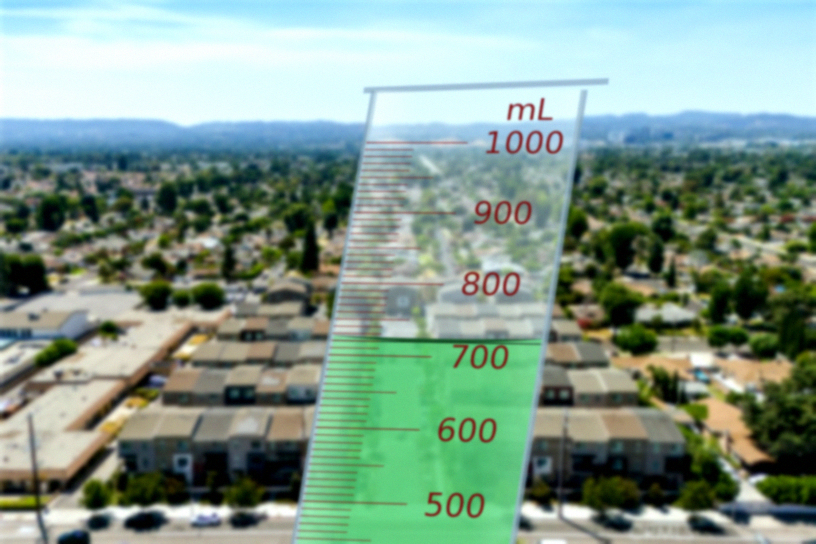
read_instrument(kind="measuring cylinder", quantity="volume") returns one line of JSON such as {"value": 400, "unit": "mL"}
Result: {"value": 720, "unit": "mL"}
